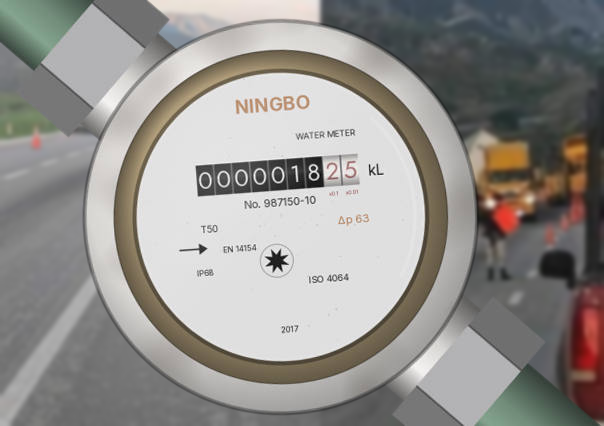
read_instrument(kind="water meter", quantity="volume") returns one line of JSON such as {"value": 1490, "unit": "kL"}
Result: {"value": 18.25, "unit": "kL"}
